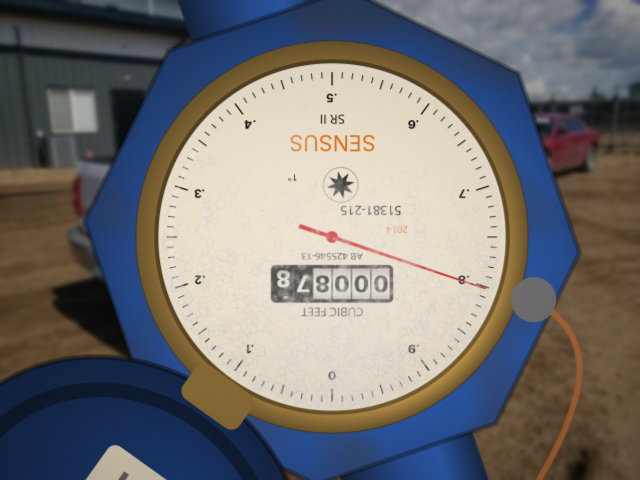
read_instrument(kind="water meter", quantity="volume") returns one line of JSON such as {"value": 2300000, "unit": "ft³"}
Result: {"value": 877.80, "unit": "ft³"}
